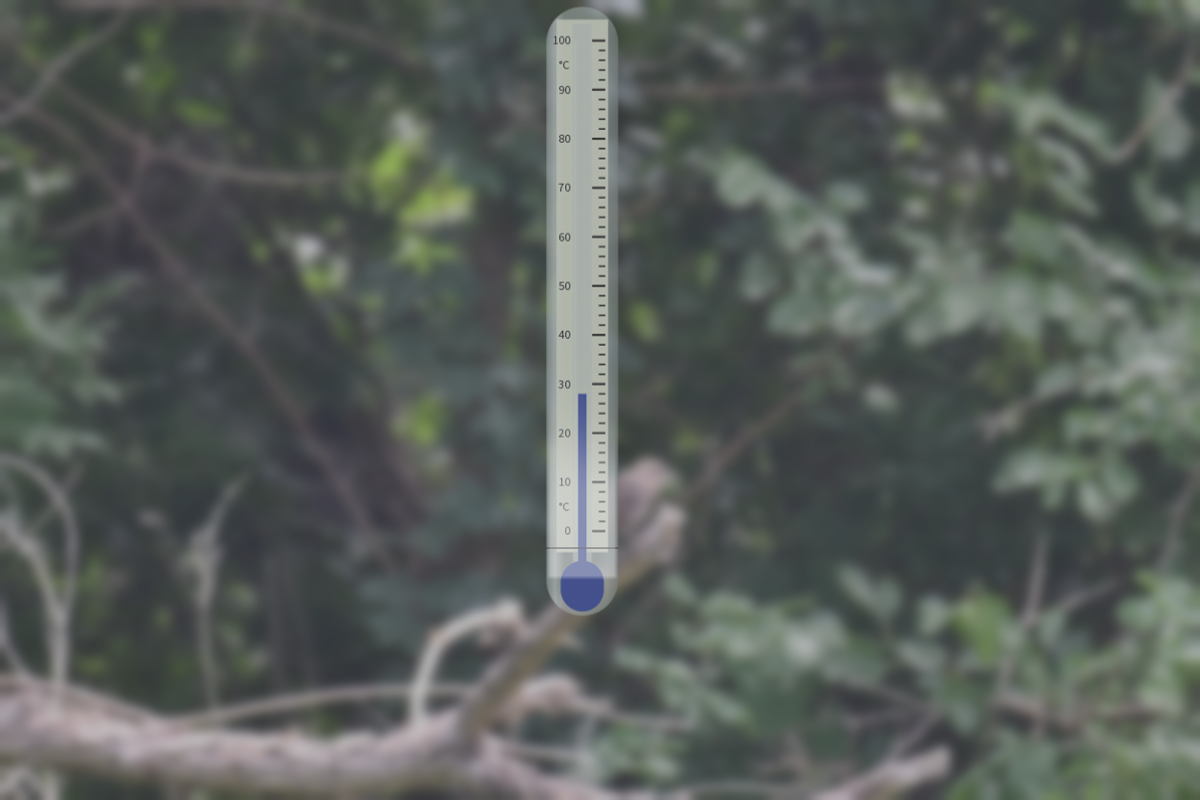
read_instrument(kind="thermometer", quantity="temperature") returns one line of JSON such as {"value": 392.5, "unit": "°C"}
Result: {"value": 28, "unit": "°C"}
